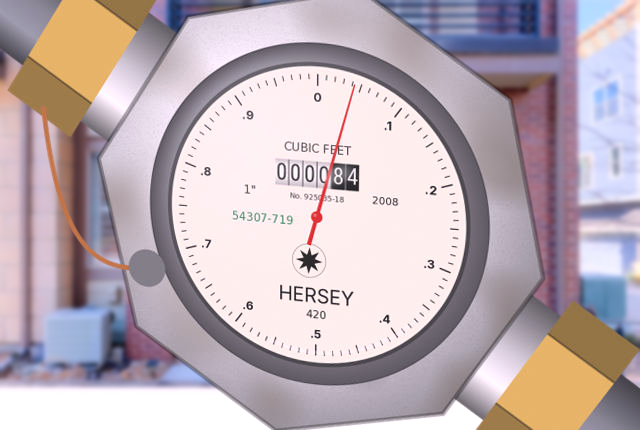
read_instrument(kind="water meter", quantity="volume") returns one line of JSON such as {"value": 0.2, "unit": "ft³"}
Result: {"value": 84.04, "unit": "ft³"}
